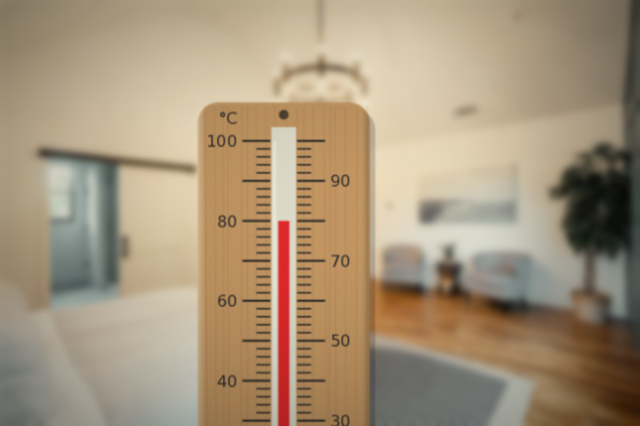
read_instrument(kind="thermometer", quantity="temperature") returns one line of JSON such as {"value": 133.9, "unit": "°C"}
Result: {"value": 80, "unit": "°C"}
